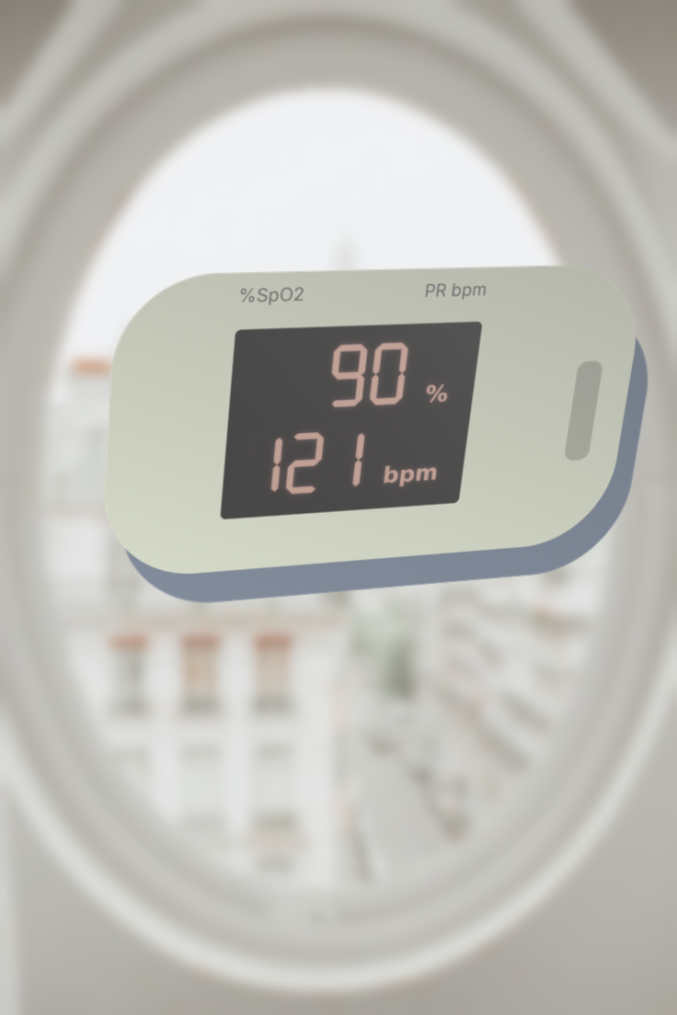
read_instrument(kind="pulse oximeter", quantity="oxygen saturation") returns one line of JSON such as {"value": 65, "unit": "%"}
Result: {"value": 90, "unit": "%"}
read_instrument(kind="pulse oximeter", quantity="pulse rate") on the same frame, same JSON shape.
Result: {"value": 121, "unit": "bpm"}
